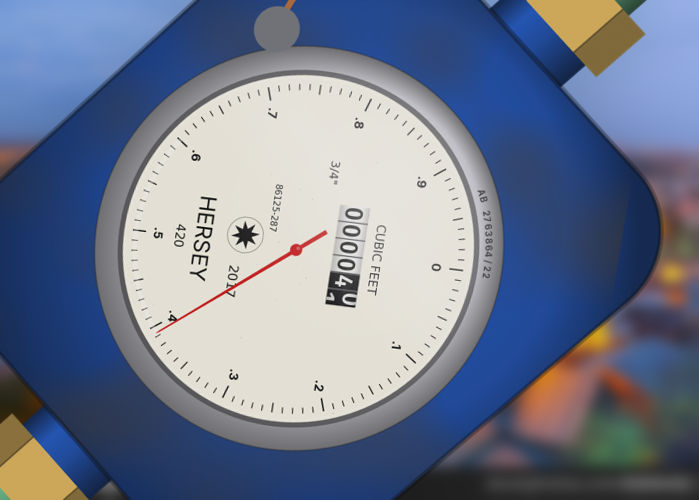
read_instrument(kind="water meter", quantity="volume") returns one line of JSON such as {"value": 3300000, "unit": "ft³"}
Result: {"value": 40.39, "unit": "ft³"}
